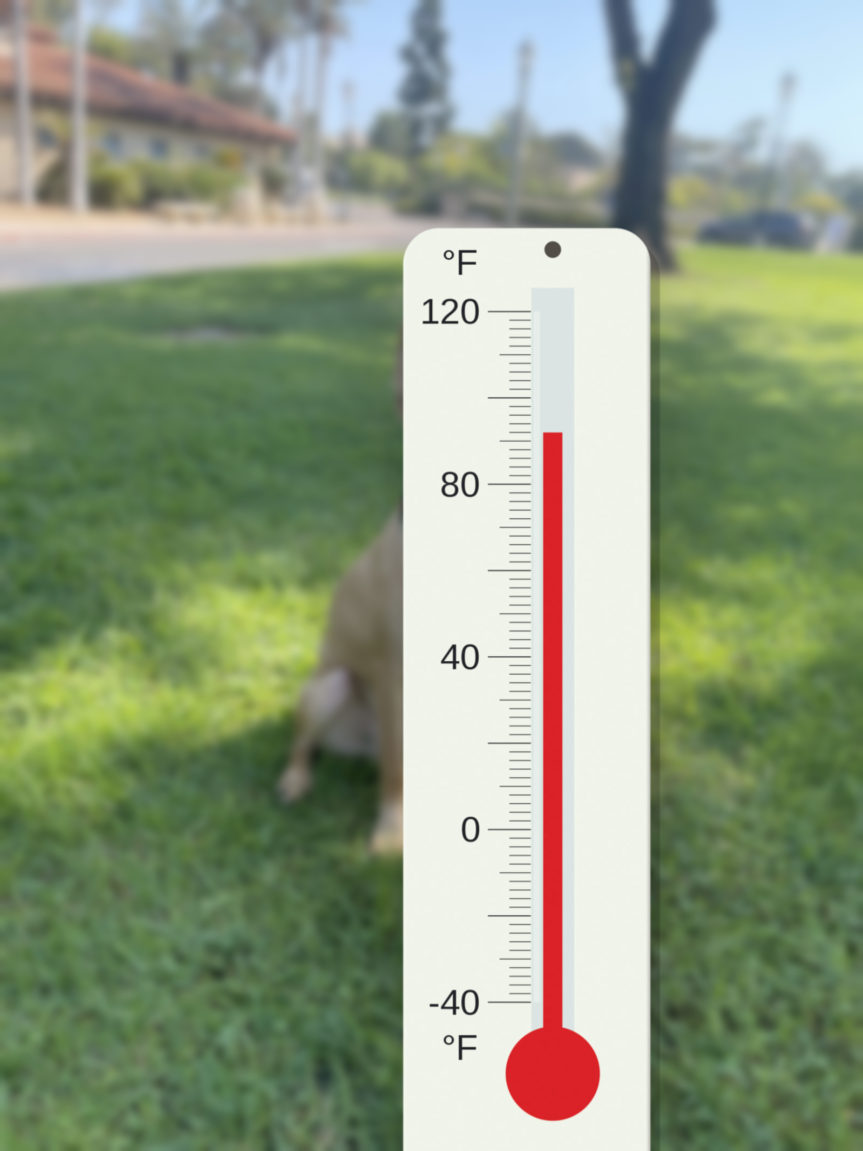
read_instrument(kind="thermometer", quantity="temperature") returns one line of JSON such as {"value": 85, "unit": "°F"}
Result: {"value": 92, "unit": "°F"}
